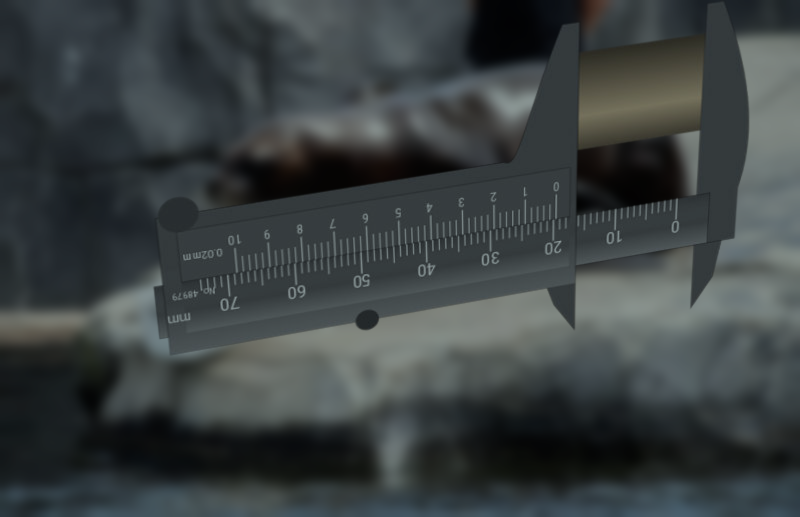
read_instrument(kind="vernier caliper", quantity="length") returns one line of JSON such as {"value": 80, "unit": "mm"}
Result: {"value": 19.6, "unit": "mm"}
